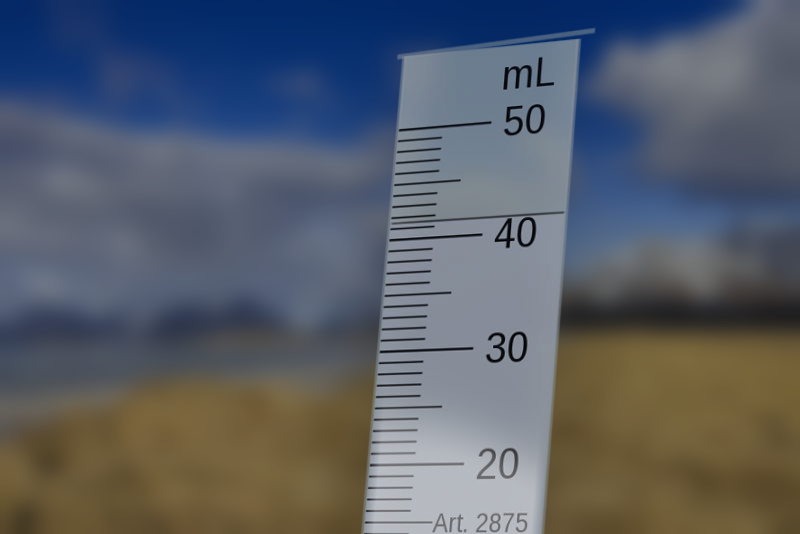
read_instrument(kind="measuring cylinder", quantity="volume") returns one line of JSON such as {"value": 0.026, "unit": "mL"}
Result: {"value": 41.5, "unit": "mL"}
